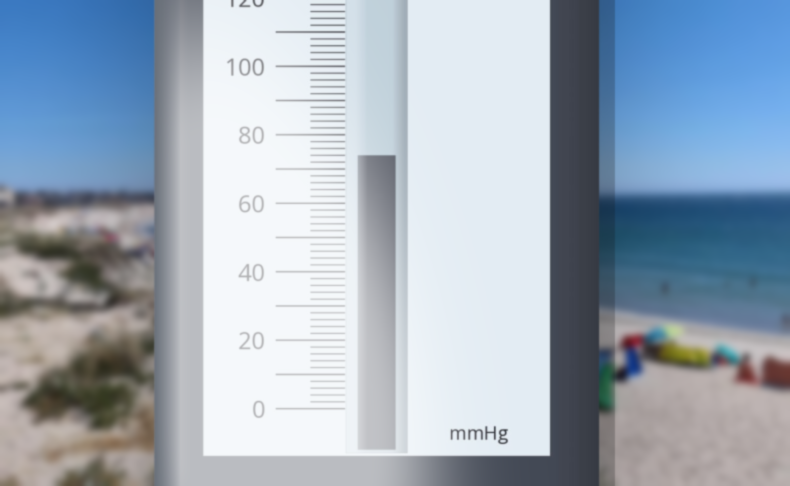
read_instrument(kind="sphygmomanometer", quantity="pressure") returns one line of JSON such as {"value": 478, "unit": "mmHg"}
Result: {"value": 74, "unit": "mmHg"}
